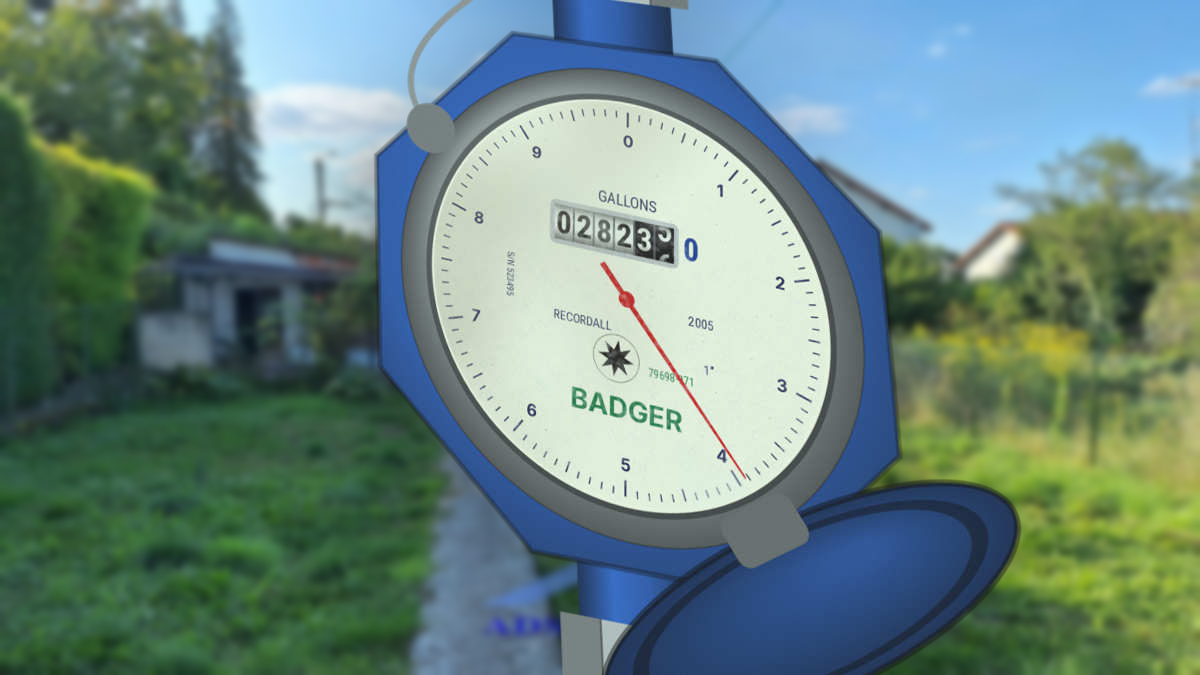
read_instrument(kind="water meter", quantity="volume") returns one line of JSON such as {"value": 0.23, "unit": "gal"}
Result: {"value": 282353.9, "unit": "gal"}
